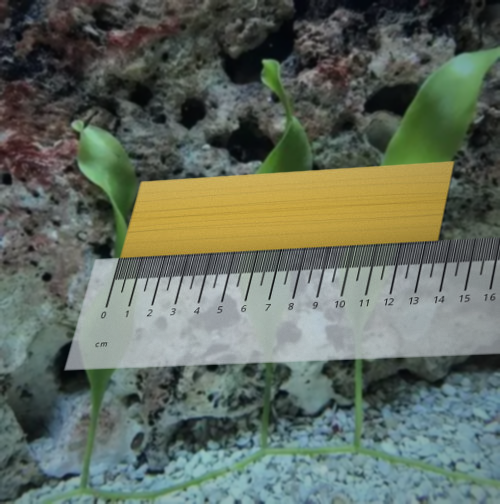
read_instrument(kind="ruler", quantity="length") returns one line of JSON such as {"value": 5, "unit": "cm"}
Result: {"value": 13.5, "unit": "cm"}
